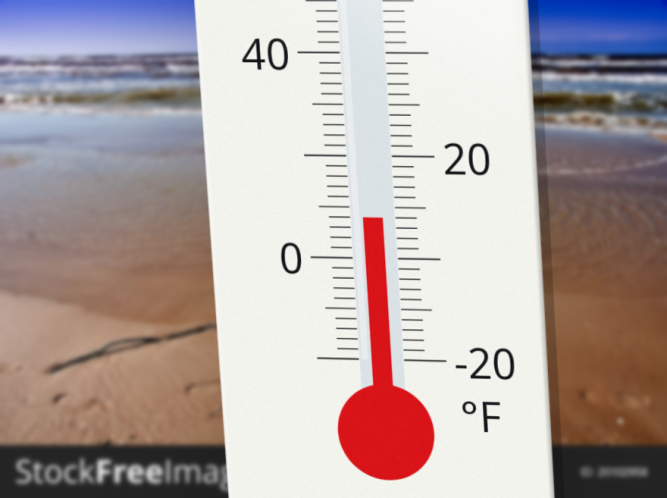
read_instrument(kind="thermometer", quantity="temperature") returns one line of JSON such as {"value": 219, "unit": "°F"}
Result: {"value": 8, "unit": "°F"}
